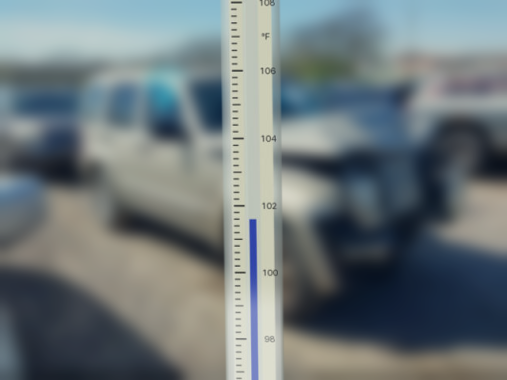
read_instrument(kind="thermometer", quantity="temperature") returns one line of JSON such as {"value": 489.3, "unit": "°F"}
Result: {"value": 101.6, "unit": "°F"}
